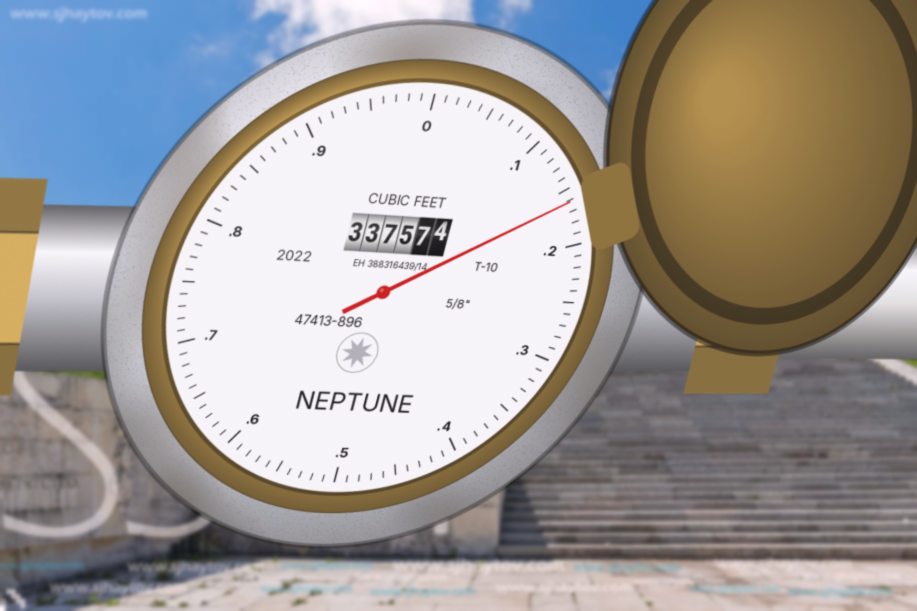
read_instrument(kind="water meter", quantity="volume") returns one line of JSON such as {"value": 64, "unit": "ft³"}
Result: {"value": 337574.16, "unit": "ft³"}
